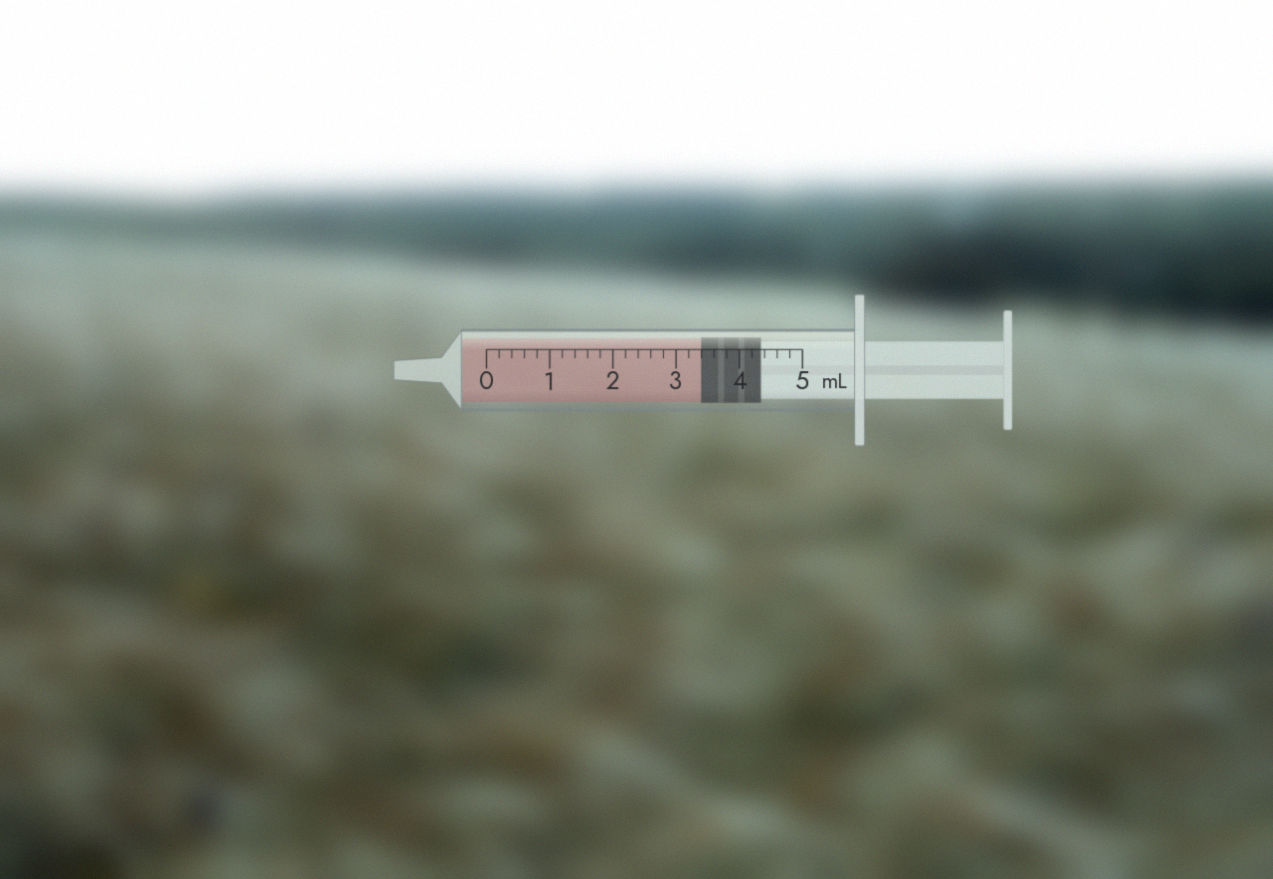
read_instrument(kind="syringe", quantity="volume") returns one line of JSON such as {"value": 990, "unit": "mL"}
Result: {"value": 3.4, "unit": "mL"}
